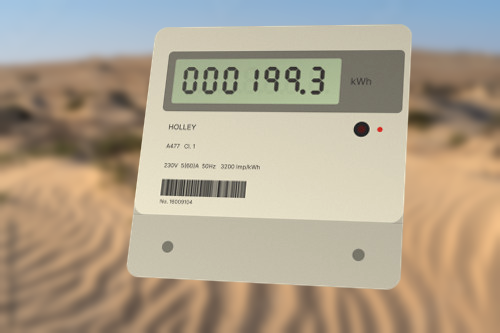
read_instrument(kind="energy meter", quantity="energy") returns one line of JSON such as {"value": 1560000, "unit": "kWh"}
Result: {"value": 199.3, "unit": "kWh"}
